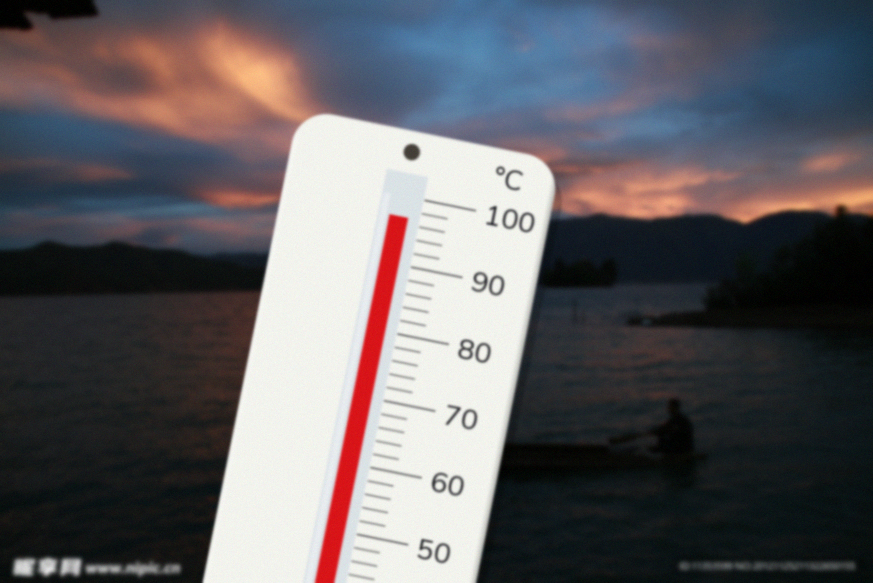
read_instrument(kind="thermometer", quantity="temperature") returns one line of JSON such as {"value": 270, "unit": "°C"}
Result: {"value": 97, "unit": "°C"}
